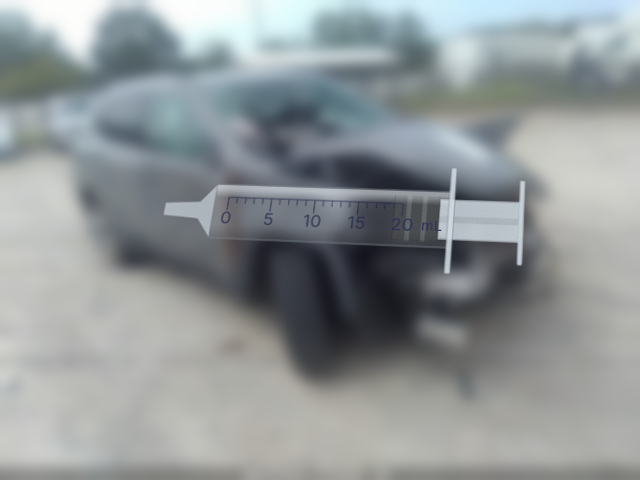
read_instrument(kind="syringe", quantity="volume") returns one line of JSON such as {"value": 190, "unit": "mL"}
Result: {"value": 19, "unit": "mL"}
